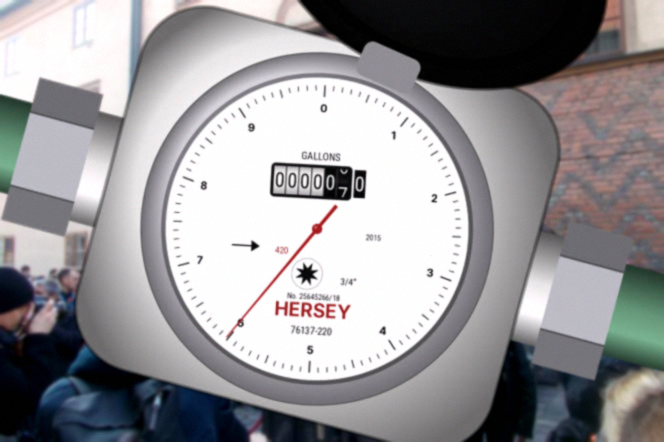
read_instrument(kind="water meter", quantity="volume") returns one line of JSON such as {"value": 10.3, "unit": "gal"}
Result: {"value": 66.0, "unit": "gal"}
